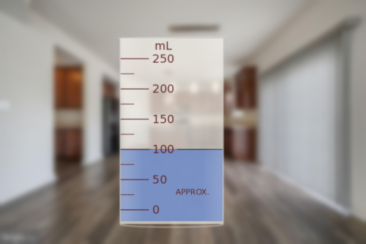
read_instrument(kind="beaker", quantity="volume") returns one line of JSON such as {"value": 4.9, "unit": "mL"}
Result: {"value": 100, "unit": "mL"}
